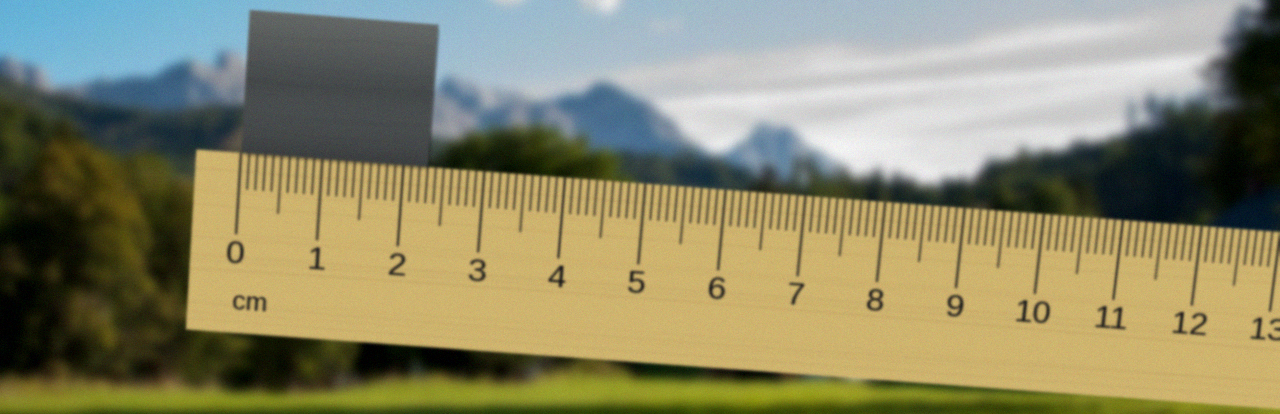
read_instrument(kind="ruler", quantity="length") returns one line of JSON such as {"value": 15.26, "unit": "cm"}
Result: {"value": 2.3, "unit": "cm"}
